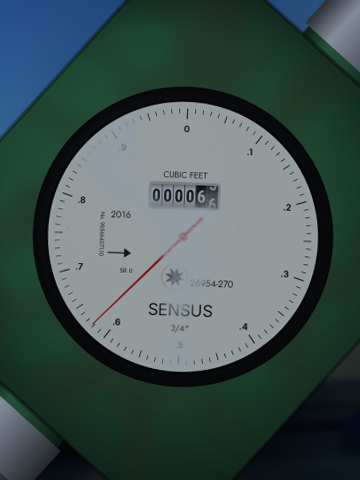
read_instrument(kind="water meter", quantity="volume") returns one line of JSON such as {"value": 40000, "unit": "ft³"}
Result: {"value": 65.62, "unit": "ft³"}
